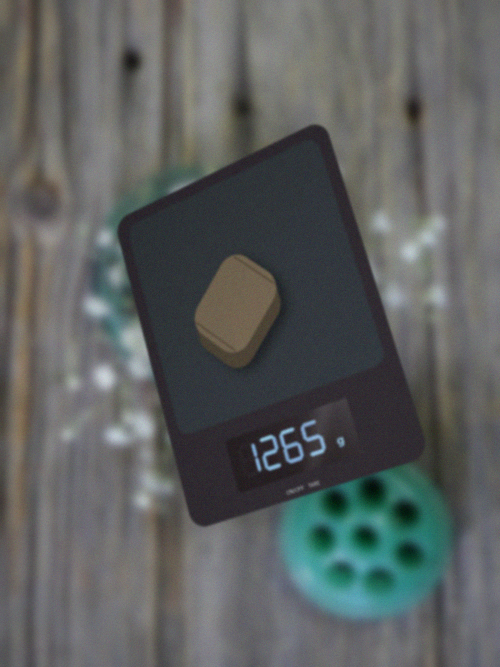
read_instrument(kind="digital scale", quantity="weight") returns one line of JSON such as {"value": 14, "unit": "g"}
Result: {"value": 1265, "unit": "g"}
